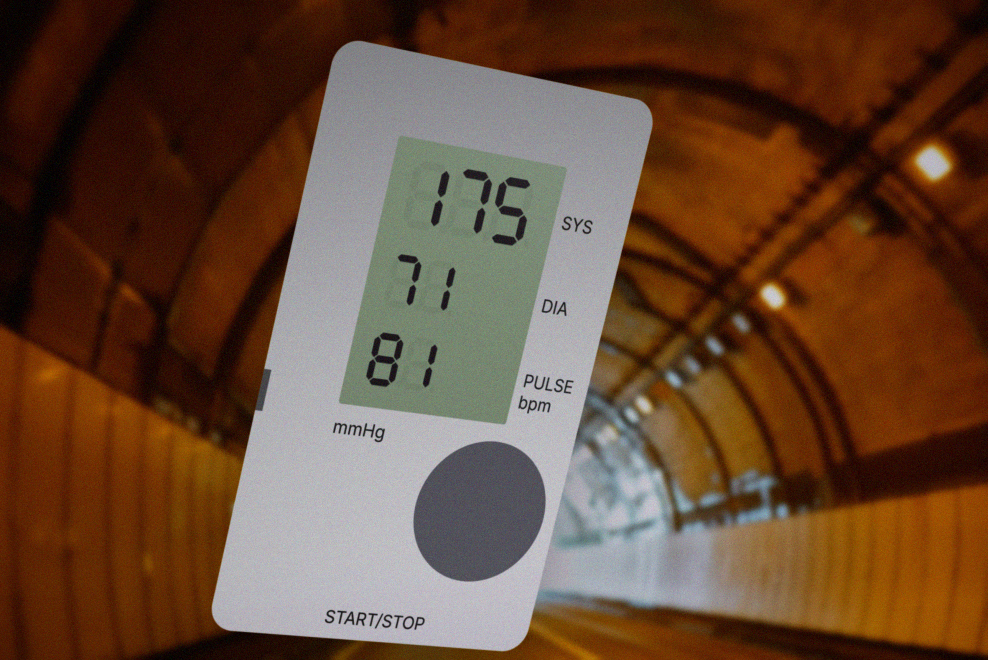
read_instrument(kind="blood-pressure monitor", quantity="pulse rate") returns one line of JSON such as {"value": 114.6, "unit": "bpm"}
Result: {"value": 81, "unit": "bpm"}
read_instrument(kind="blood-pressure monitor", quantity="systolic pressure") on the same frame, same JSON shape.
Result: {"value": 175, "unit": "mmHg"}
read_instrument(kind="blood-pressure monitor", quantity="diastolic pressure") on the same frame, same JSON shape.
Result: {"value": 71, "unit": "mmHg"}
